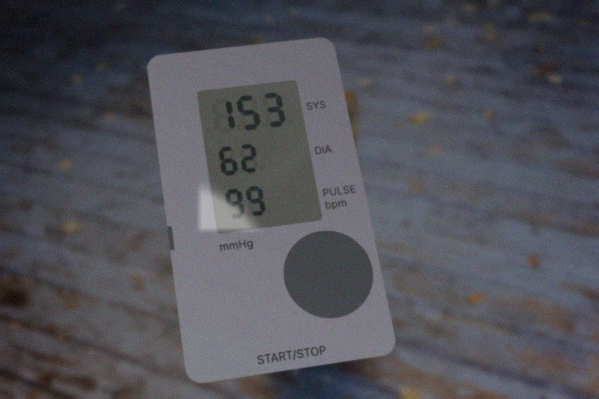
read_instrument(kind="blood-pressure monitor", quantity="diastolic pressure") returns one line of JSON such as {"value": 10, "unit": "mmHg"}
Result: {"value": 62, "unit": "mmHg"}
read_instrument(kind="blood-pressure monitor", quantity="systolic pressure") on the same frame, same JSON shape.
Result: {"value": 153, "unit": "mmHg"}
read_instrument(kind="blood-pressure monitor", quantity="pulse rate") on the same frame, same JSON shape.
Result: {"value": 99, "unit": "bpm"}
